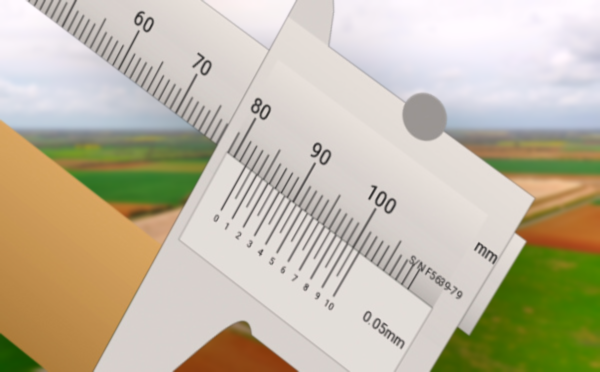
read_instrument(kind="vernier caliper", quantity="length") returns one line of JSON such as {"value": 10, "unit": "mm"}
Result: {"value": 82.0, "unit": "mm"}
